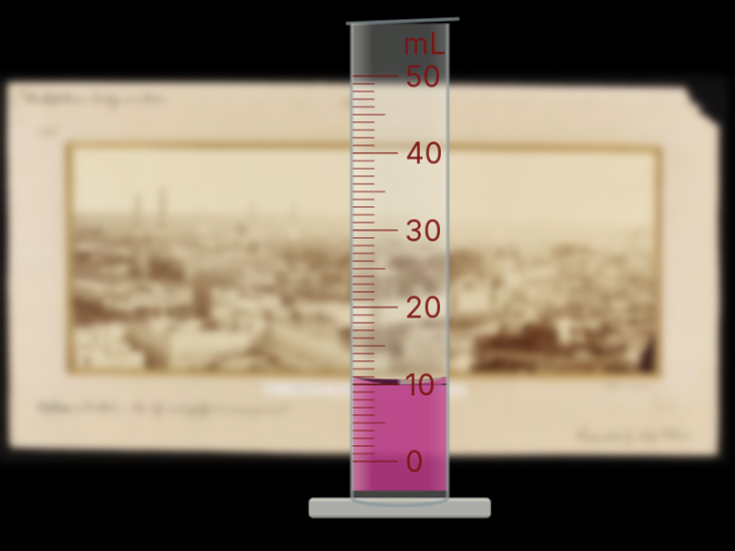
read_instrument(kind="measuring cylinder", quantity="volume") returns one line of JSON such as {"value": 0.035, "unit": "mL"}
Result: {"value": 10, "unit": "mL"}
